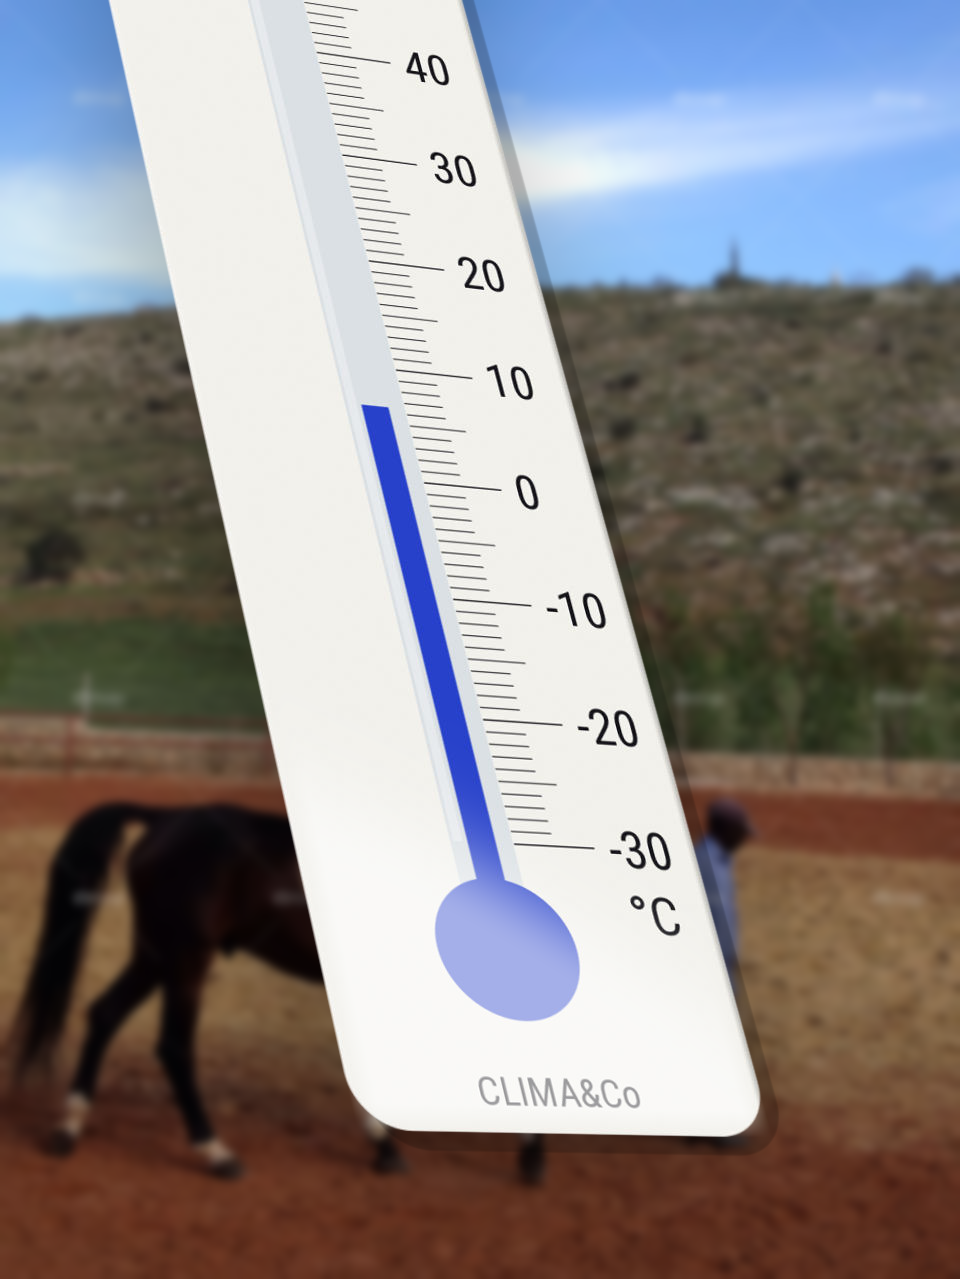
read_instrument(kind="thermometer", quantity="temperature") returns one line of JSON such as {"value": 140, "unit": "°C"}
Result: {"value": 6.5, "unit": "°C"}
